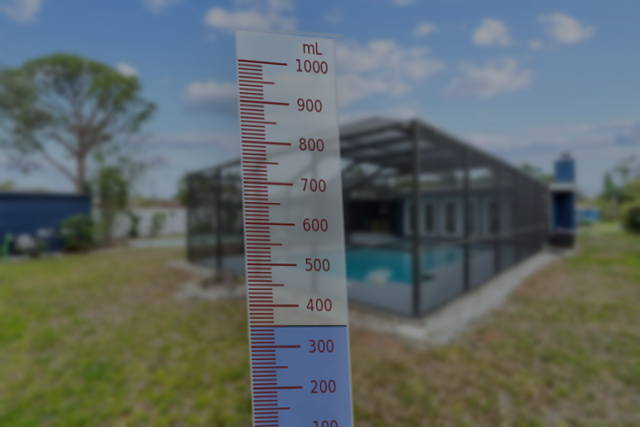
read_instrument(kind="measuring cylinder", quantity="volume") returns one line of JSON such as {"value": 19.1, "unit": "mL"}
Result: {"value": 350, "unit": "mL"}
